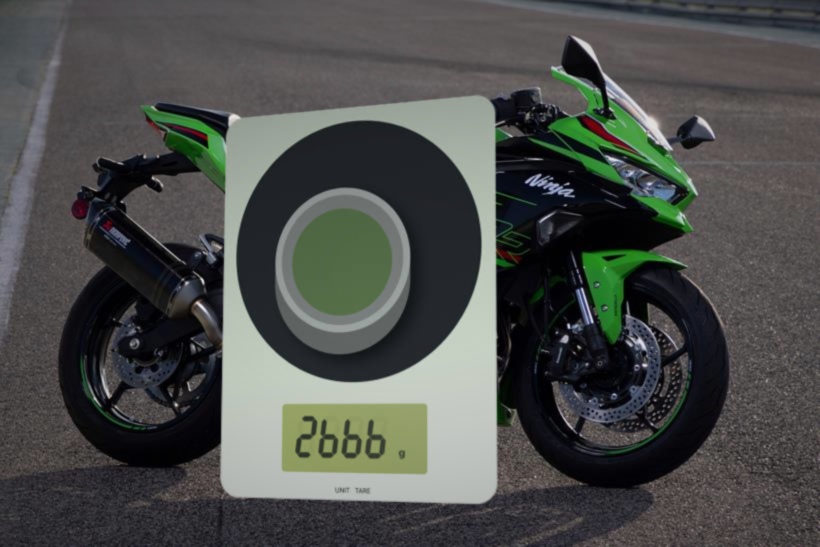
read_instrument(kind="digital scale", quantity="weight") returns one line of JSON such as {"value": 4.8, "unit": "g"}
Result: {"value": 2666, "unit": "g"}
